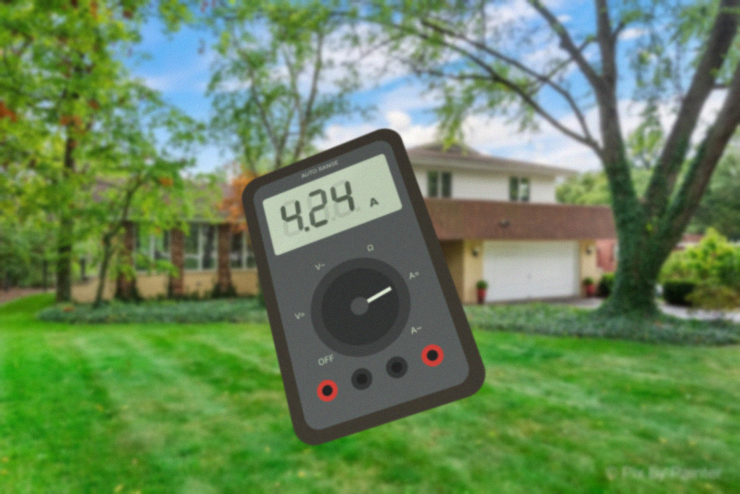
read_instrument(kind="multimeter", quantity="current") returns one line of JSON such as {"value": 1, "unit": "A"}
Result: {"value": 4.24, "unit": "A"}
